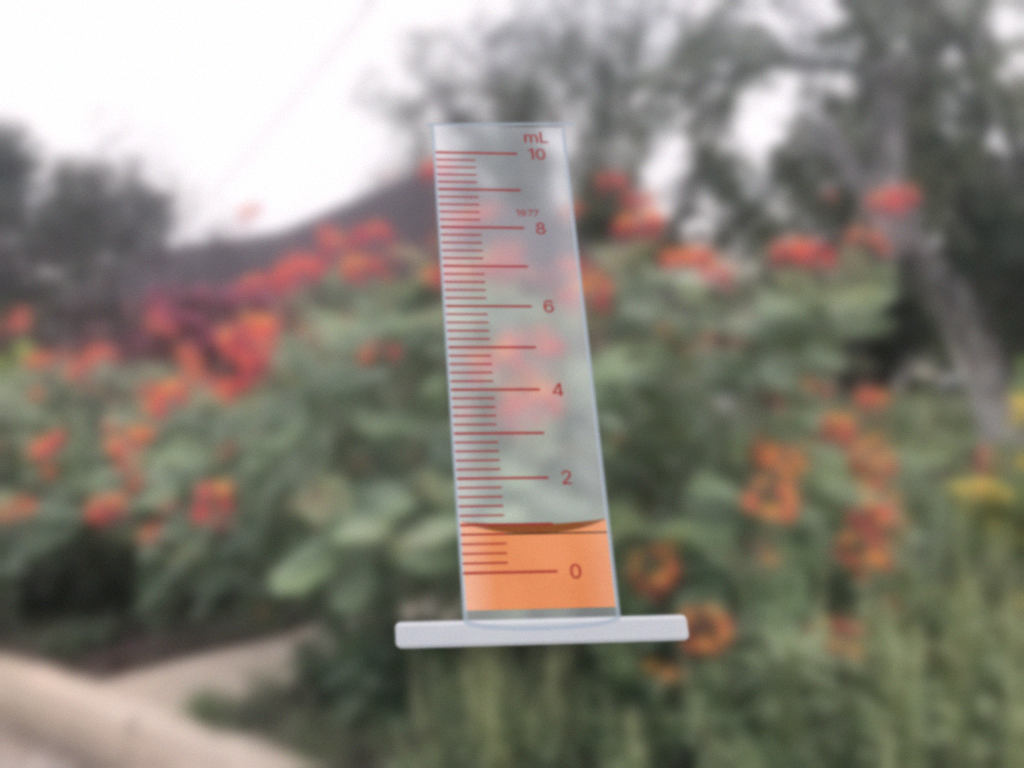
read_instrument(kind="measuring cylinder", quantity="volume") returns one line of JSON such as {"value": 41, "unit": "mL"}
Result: {"value": 0.8, "unit": "mL"}
